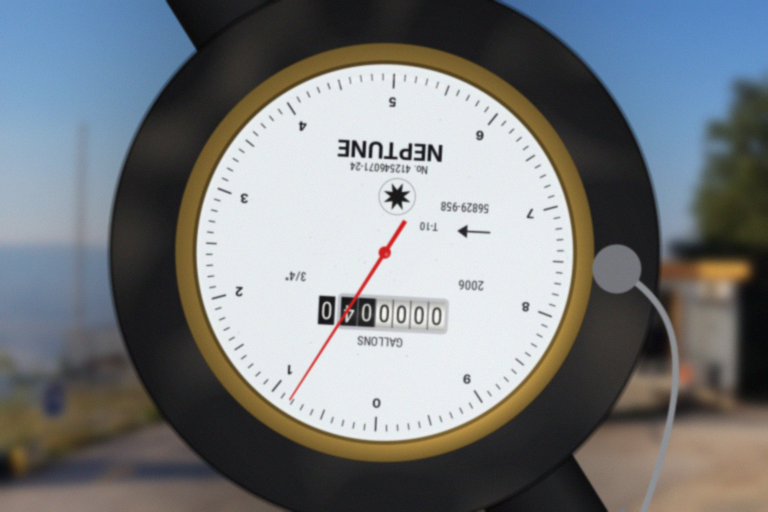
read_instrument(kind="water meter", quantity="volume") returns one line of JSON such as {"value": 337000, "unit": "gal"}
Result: {"value": 40.8, "unit": "gal"}
